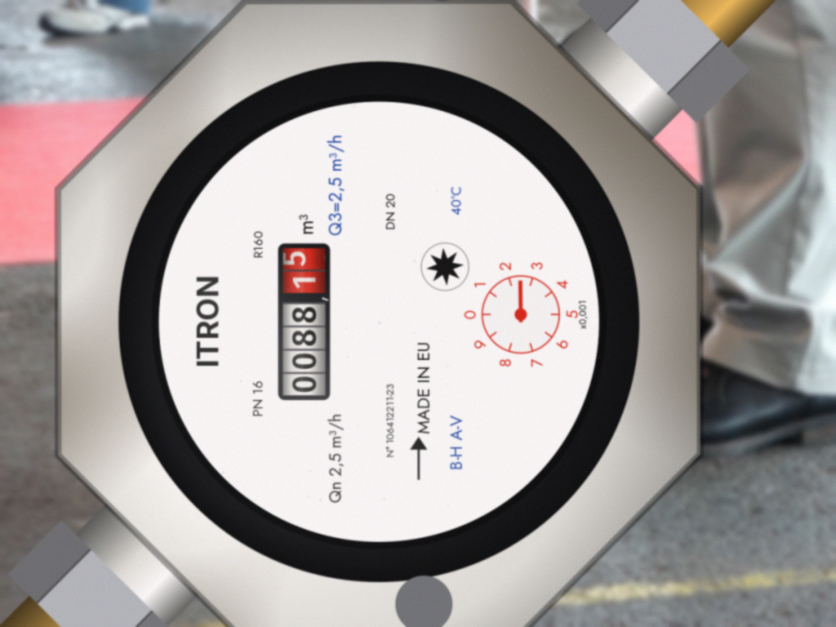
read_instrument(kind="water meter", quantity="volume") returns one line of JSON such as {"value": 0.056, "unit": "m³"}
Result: {"value": 88.152, "unit": "m³"}
